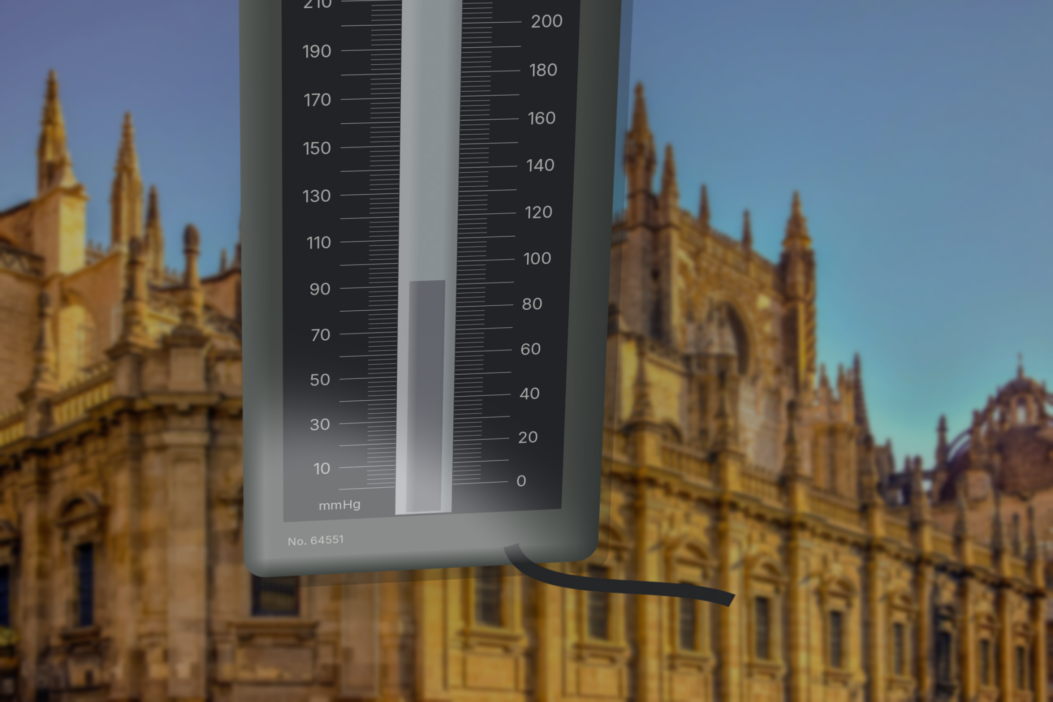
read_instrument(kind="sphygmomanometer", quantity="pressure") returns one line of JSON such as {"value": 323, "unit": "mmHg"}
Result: {"value": 92, "unit": "mmHg"}
